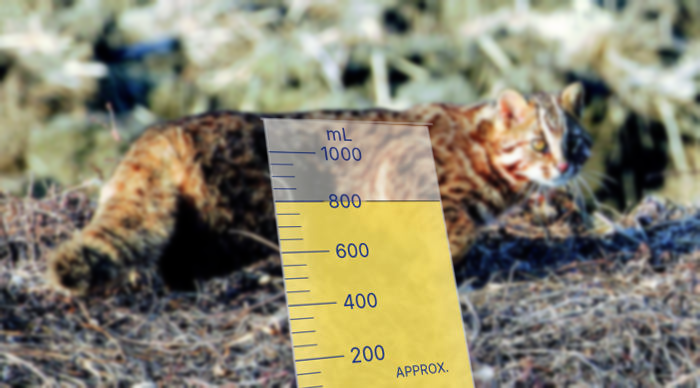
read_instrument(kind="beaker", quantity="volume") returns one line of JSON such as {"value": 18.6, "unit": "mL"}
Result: {"value": 800, "unit": "mL"}
